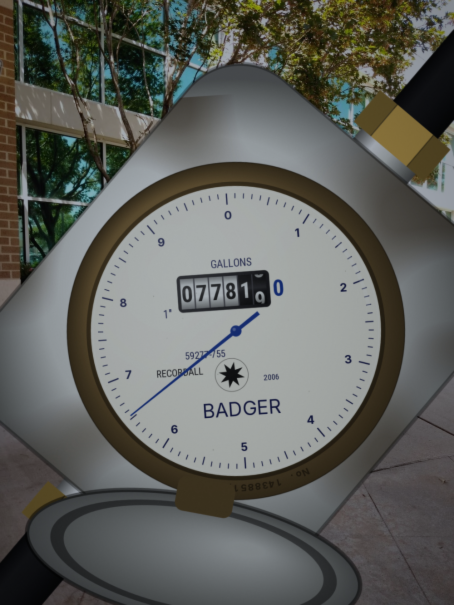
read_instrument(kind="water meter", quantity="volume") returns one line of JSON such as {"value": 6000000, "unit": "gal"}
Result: {"value": 778186.5, "unit": "gal"}
